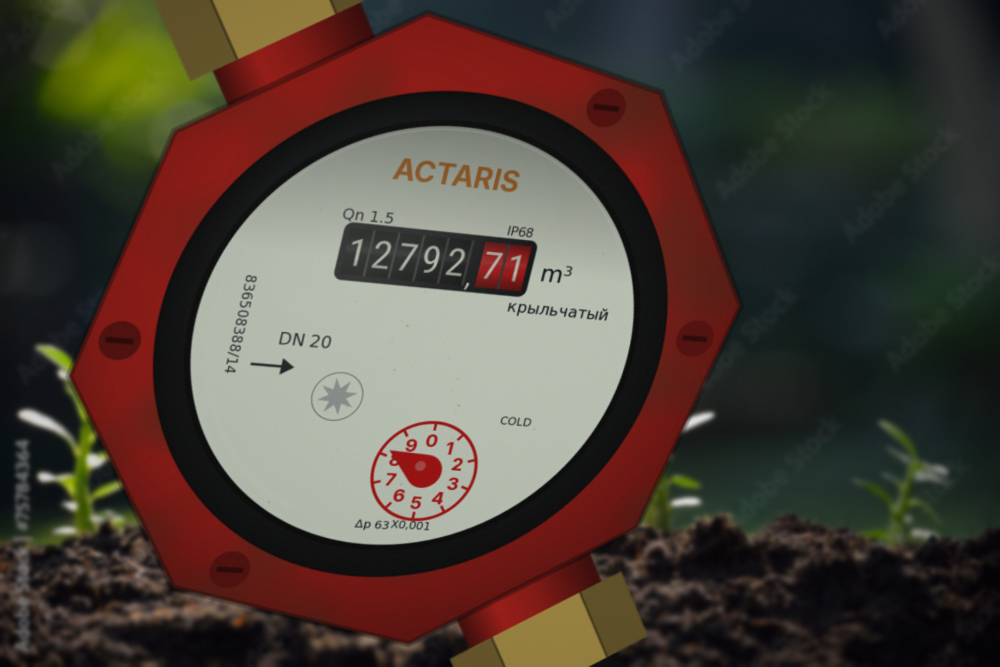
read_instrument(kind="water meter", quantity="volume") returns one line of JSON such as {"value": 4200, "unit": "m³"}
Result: {"value": 12792.718, "unit": "m³"}
